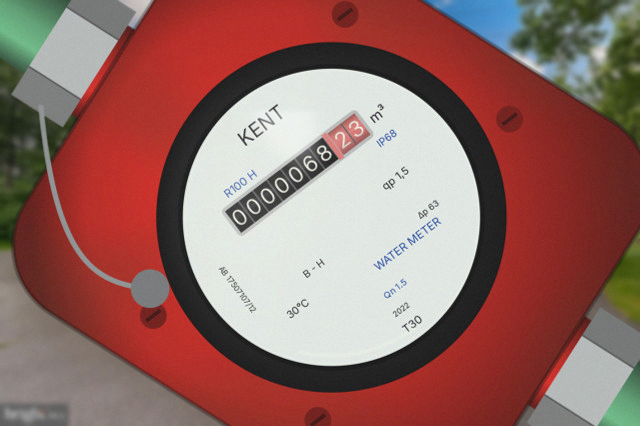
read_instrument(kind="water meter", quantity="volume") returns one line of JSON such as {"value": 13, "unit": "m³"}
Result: {"value": 68.23, "unit": "m³"}
